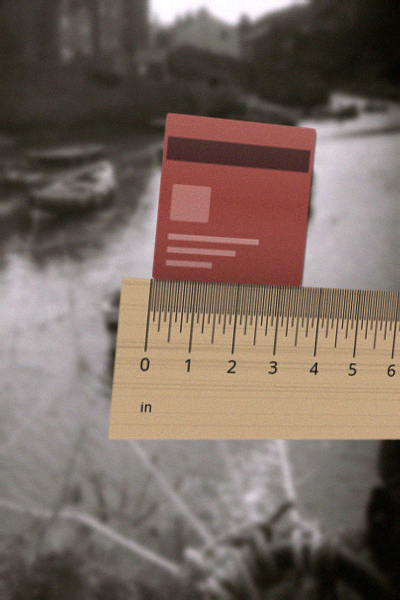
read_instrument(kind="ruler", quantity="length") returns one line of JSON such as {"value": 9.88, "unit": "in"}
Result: {"value": 3.5, "unit": "in"}
